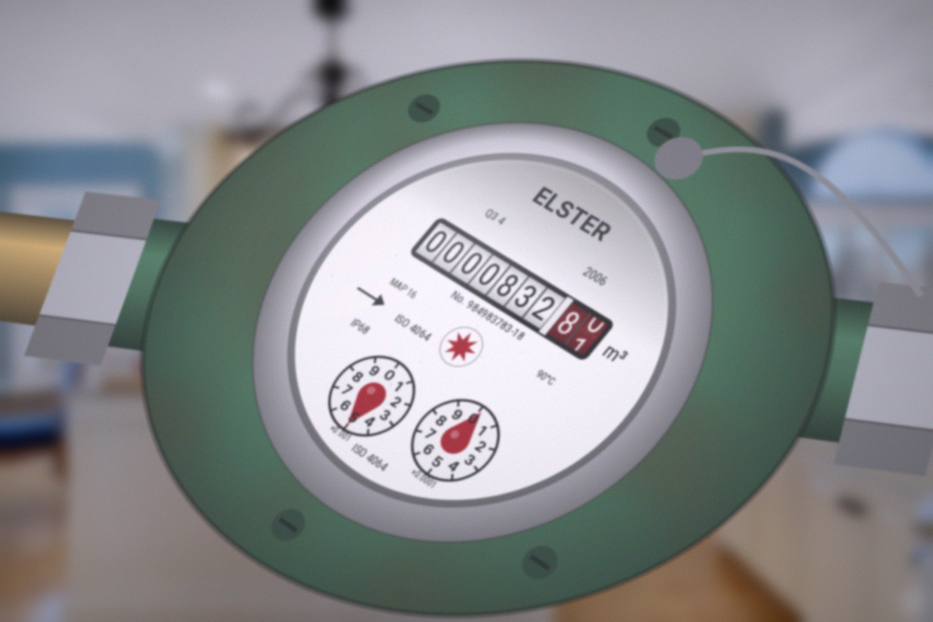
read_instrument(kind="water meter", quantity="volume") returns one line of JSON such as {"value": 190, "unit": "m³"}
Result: {"value": 832.8050, "unit": "m³"}
